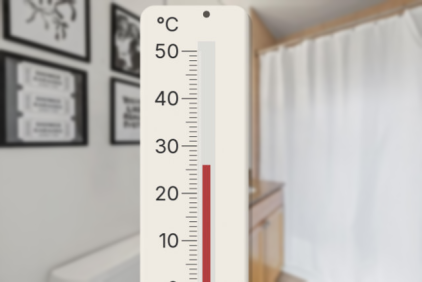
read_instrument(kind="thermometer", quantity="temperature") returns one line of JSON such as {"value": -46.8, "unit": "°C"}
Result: {"value": 26, "unit": "°C"}
